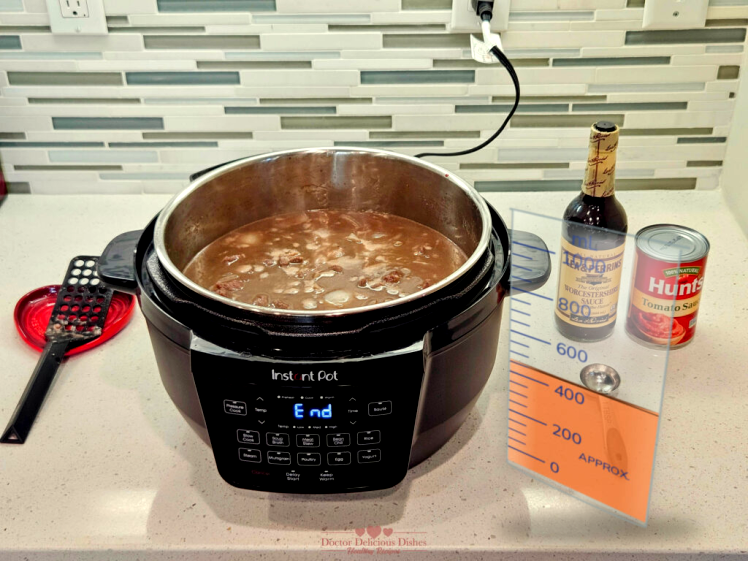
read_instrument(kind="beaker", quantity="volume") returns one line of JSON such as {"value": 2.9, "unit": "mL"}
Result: {"value": 450, "unit": "mL"}
